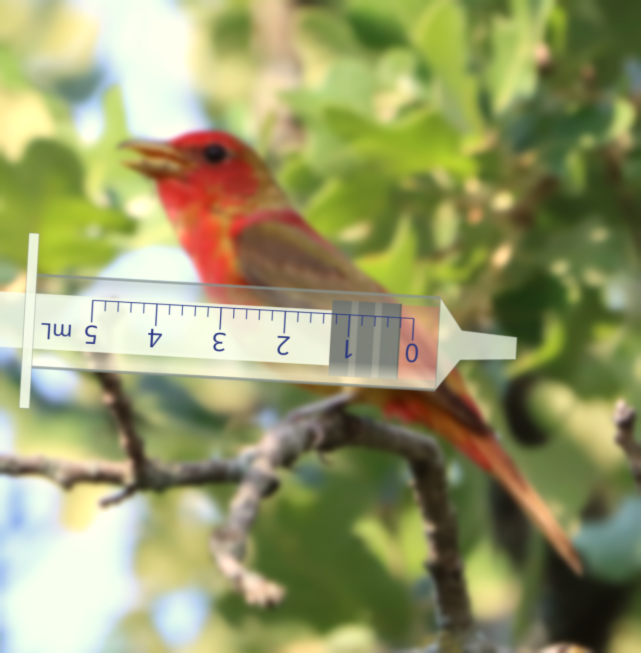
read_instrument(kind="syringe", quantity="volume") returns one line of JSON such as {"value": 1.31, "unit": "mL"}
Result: {"value": 0.2, "unit": "mL"}
